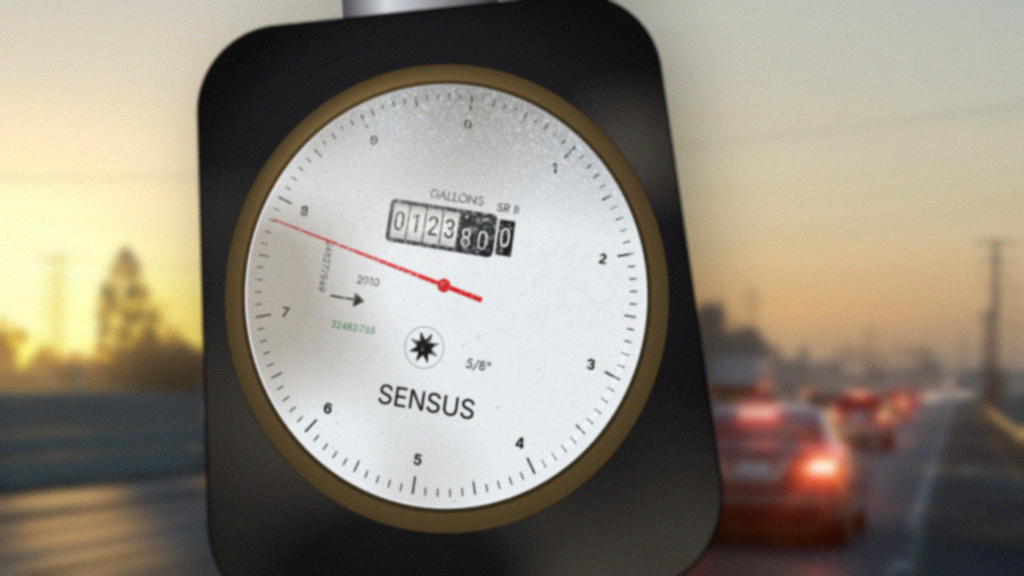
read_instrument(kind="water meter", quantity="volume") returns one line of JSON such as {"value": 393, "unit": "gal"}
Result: {"value": 123797.8, "unit": "gal"}
